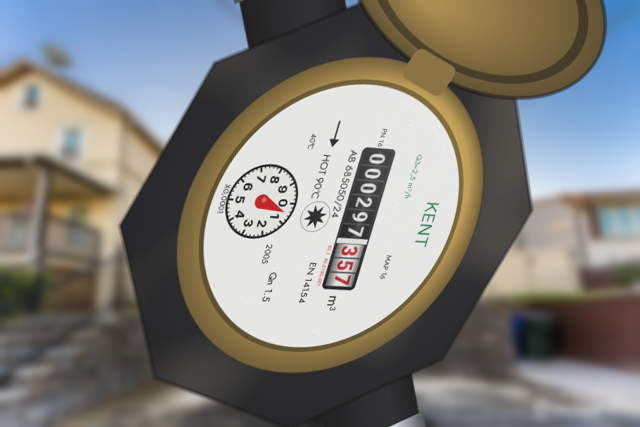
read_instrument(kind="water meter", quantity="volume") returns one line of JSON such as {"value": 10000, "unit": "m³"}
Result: {"value": 297.3570, "unit": "m³"}
